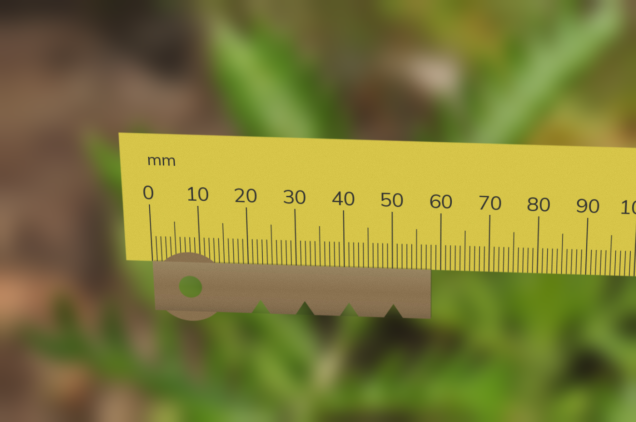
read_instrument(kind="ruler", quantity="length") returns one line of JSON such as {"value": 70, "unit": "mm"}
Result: {"value": 58, "unit": "mm"}
